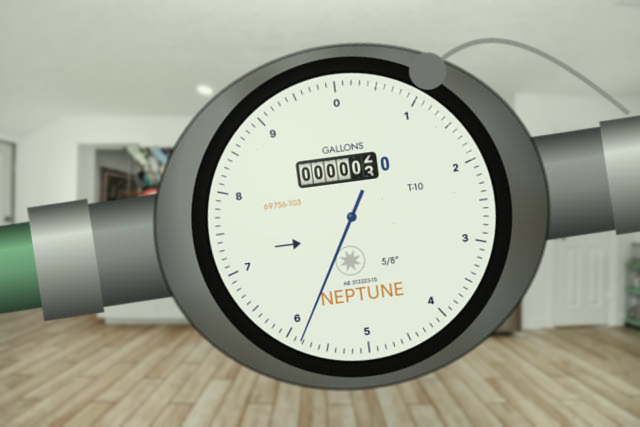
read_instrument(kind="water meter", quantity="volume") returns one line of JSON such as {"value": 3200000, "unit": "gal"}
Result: {"value": 25.8, "unit": "gal"}
